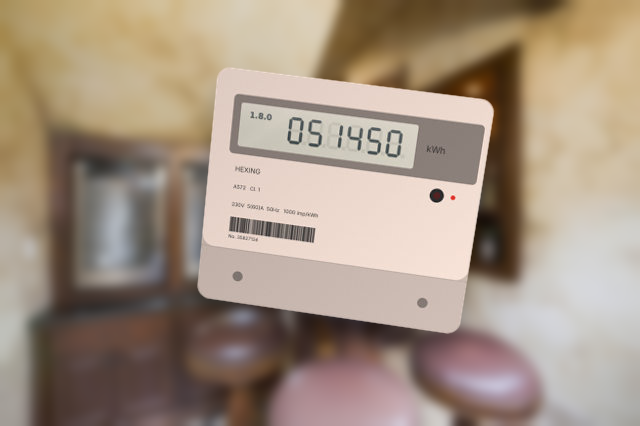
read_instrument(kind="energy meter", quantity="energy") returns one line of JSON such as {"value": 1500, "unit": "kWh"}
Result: {"value": 51450, "unit": "kWh"}
